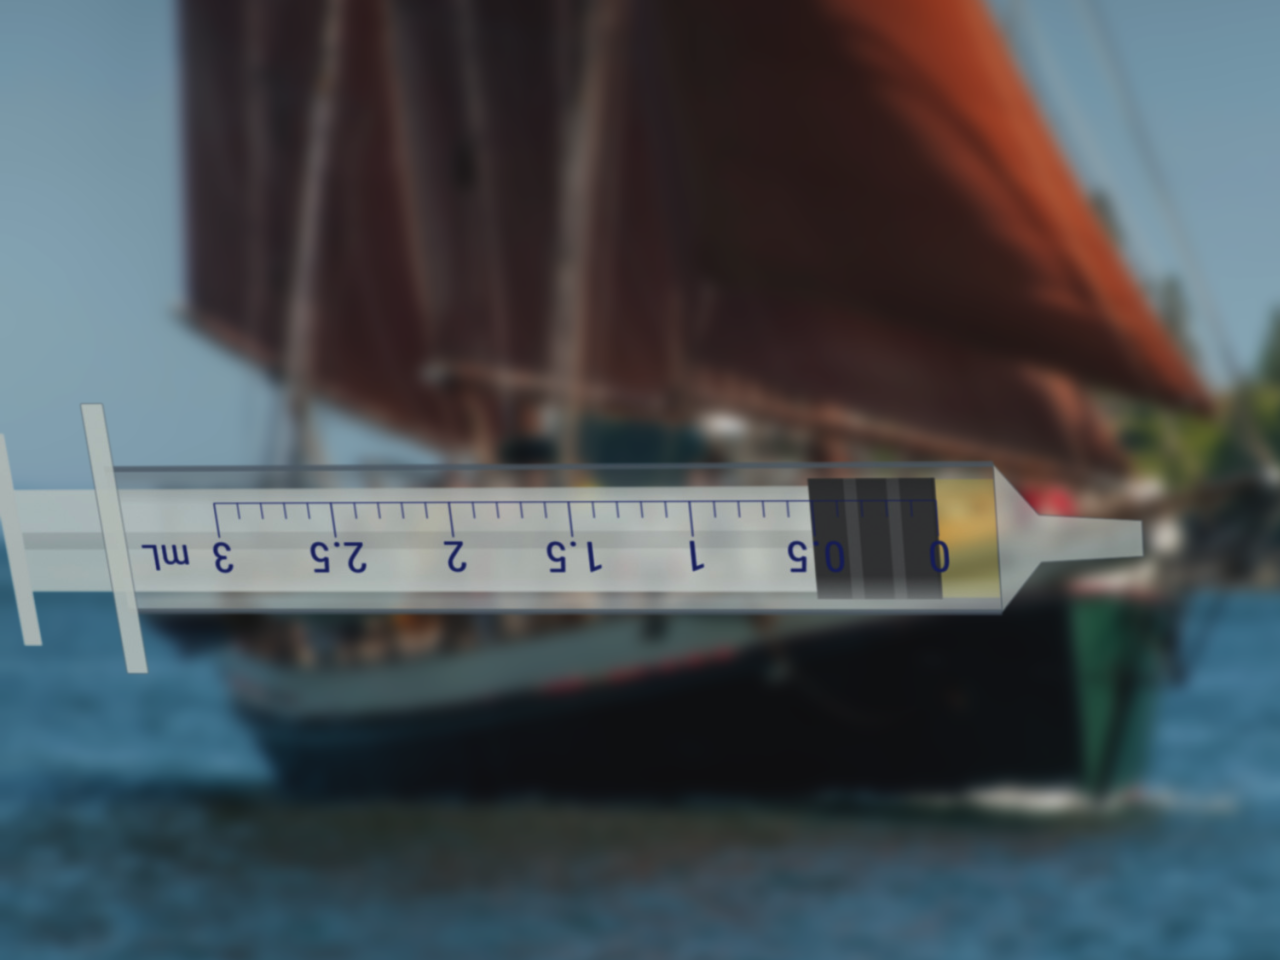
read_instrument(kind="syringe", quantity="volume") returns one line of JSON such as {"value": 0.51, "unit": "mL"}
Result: {"value": 0, "unit": "mL"}
